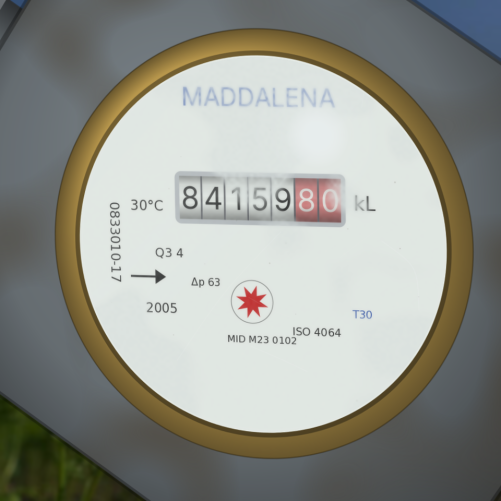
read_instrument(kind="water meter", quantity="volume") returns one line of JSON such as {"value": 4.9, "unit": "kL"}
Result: {"value": 84159.80, "unit": "kL"}
